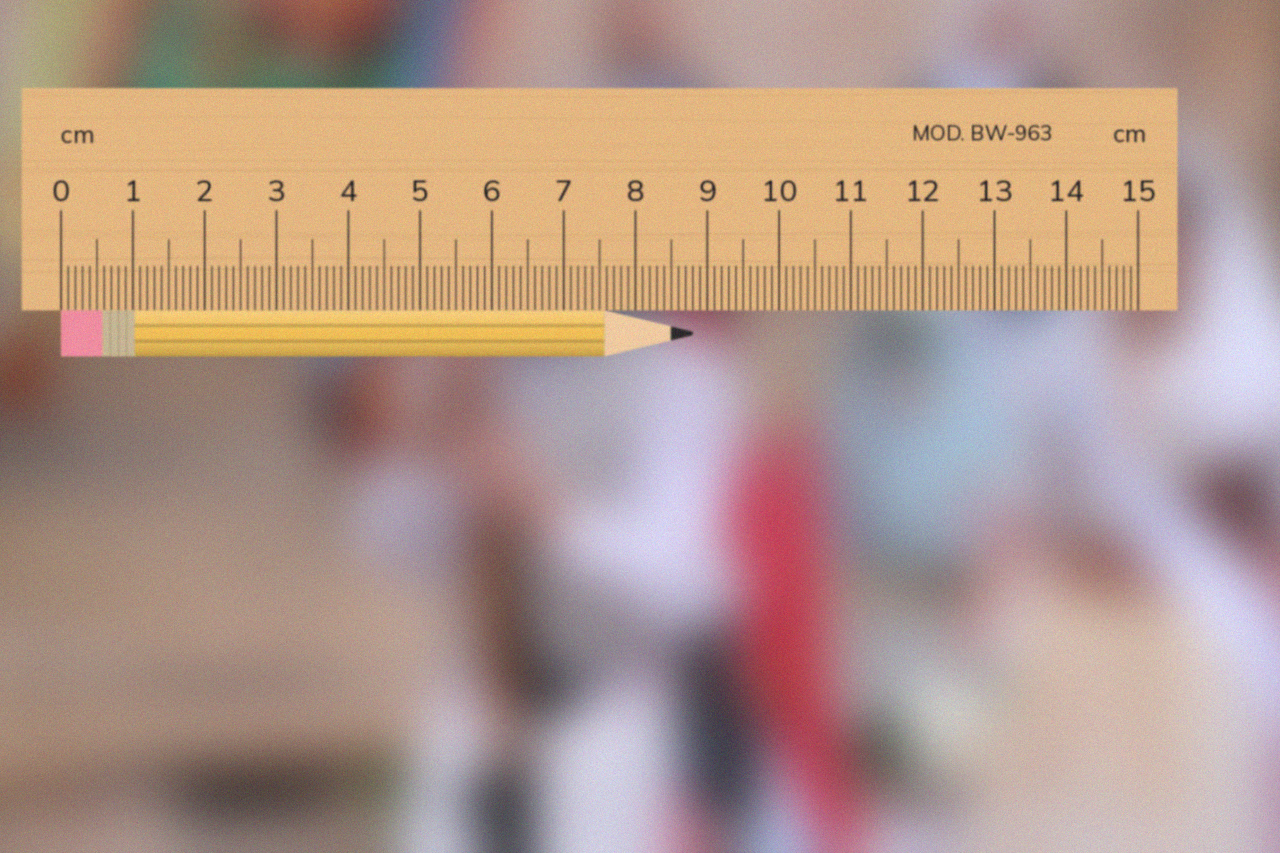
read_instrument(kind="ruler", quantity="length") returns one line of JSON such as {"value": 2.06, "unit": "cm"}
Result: {"value": 8.8, "unit": "cm"}
